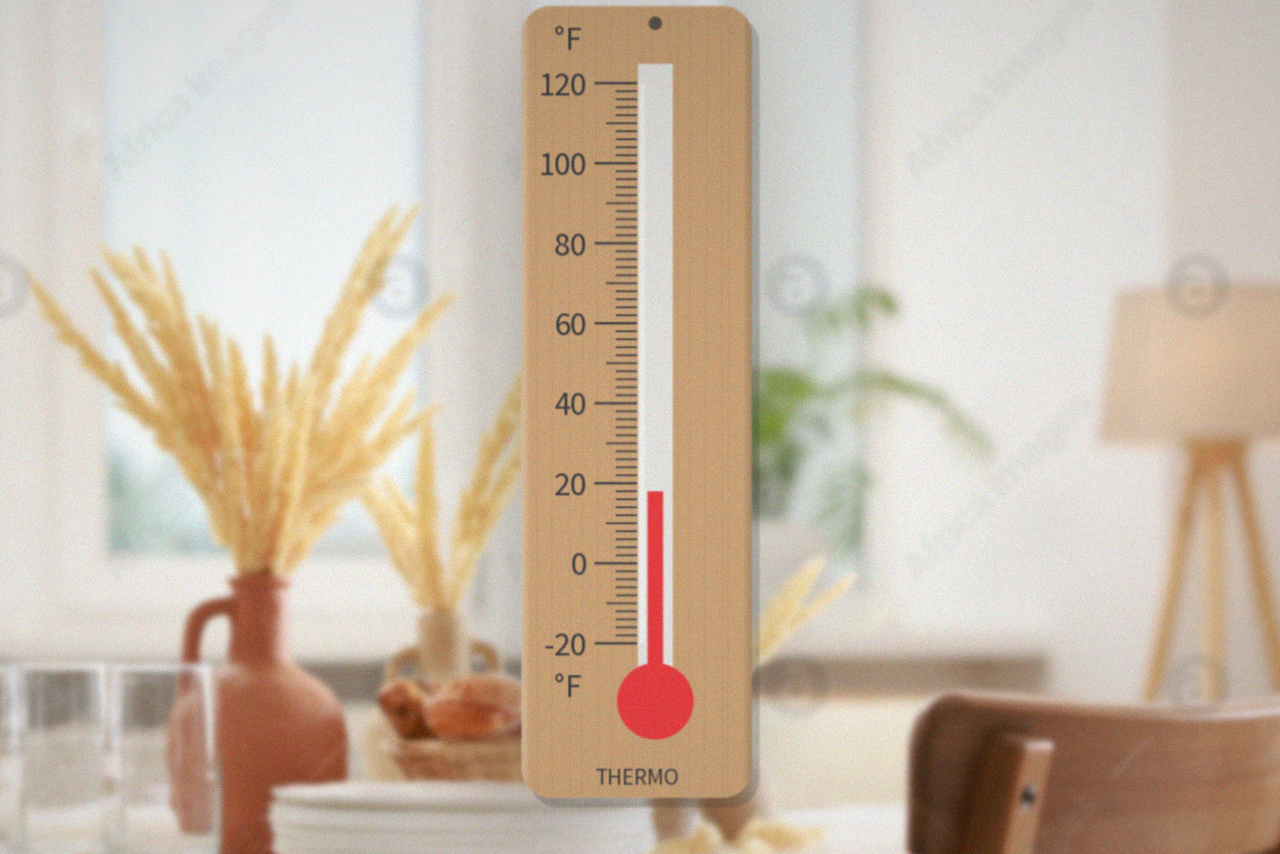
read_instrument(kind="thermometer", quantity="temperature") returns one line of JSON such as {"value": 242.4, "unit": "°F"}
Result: {"value": 18, "unit": "°F"}
